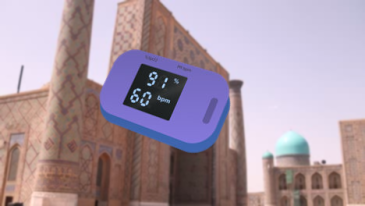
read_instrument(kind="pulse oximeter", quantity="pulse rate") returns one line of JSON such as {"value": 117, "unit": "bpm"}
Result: {"value": 60, "unit": "bpm"}
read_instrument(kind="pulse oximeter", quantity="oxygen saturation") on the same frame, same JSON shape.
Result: {"value": 91, "unit": "%"}
